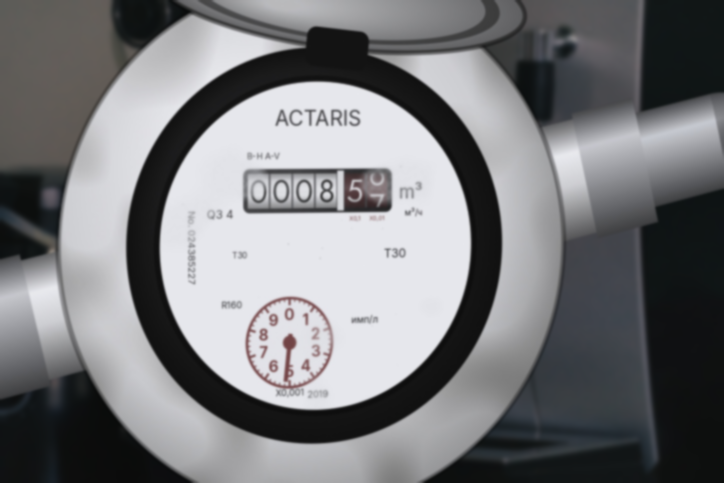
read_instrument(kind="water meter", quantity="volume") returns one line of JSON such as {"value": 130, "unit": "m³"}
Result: {"value": 8.565, "unit": "m³"}
